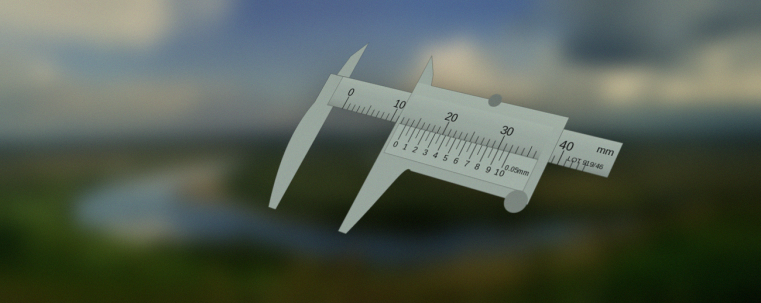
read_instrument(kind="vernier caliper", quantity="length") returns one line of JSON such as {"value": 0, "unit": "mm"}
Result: {"value": 13.0, "unit": "mm"}
